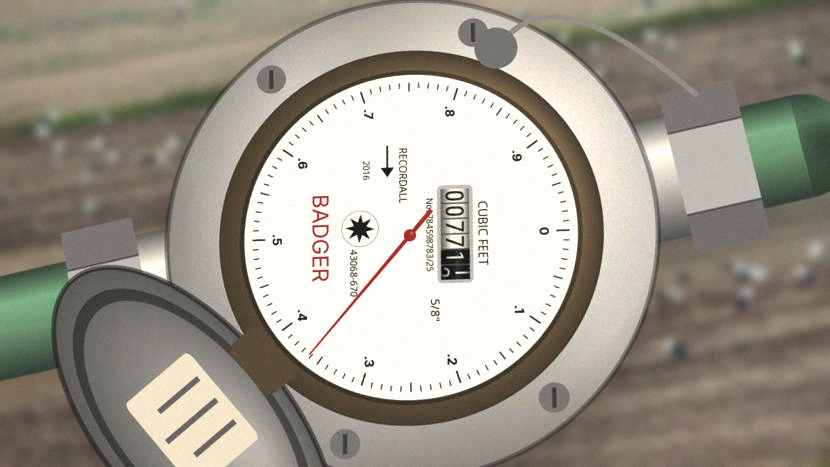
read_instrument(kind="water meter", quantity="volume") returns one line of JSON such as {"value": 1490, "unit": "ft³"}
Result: {"value": 7711.36, "unit": "ft³"}
